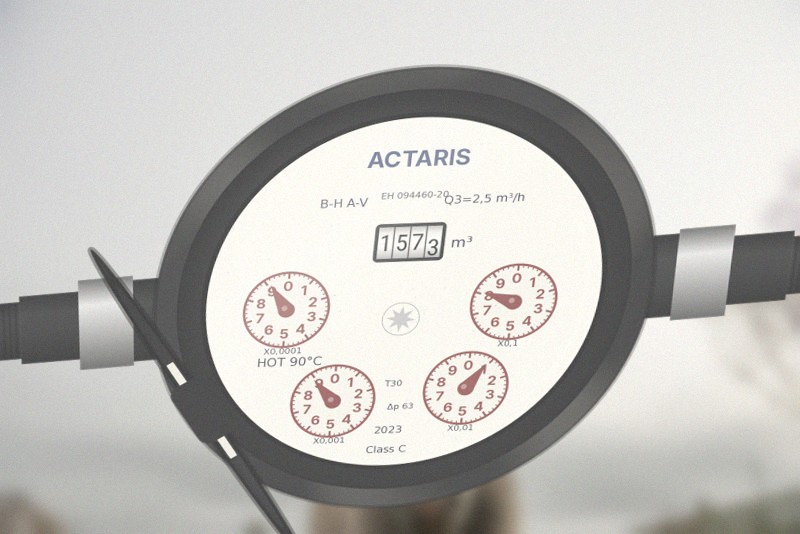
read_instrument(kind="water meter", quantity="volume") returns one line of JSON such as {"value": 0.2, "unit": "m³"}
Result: {"value": 1572.8089, "unit": "m³"}
